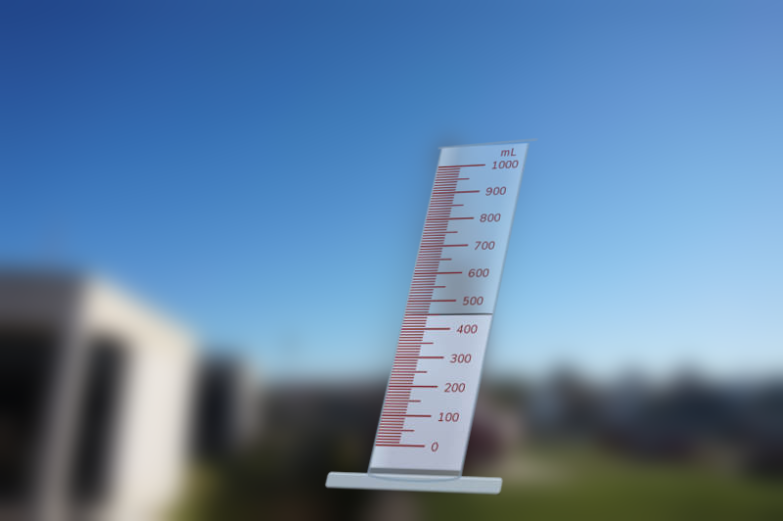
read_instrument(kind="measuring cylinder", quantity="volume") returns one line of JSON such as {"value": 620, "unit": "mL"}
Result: {"value": 450, "unit": "mL"}
